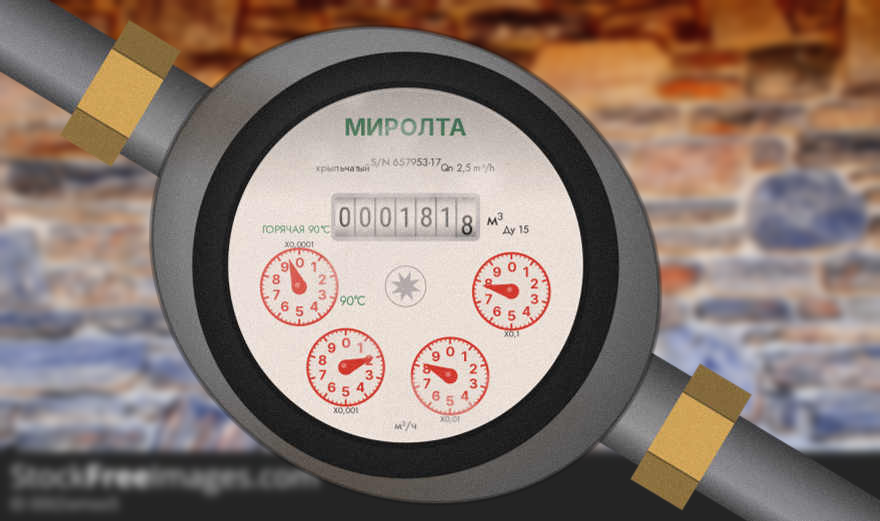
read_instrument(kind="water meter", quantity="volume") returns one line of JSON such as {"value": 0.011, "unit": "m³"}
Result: {"value": 1817.7819, "unit": "m³"}
